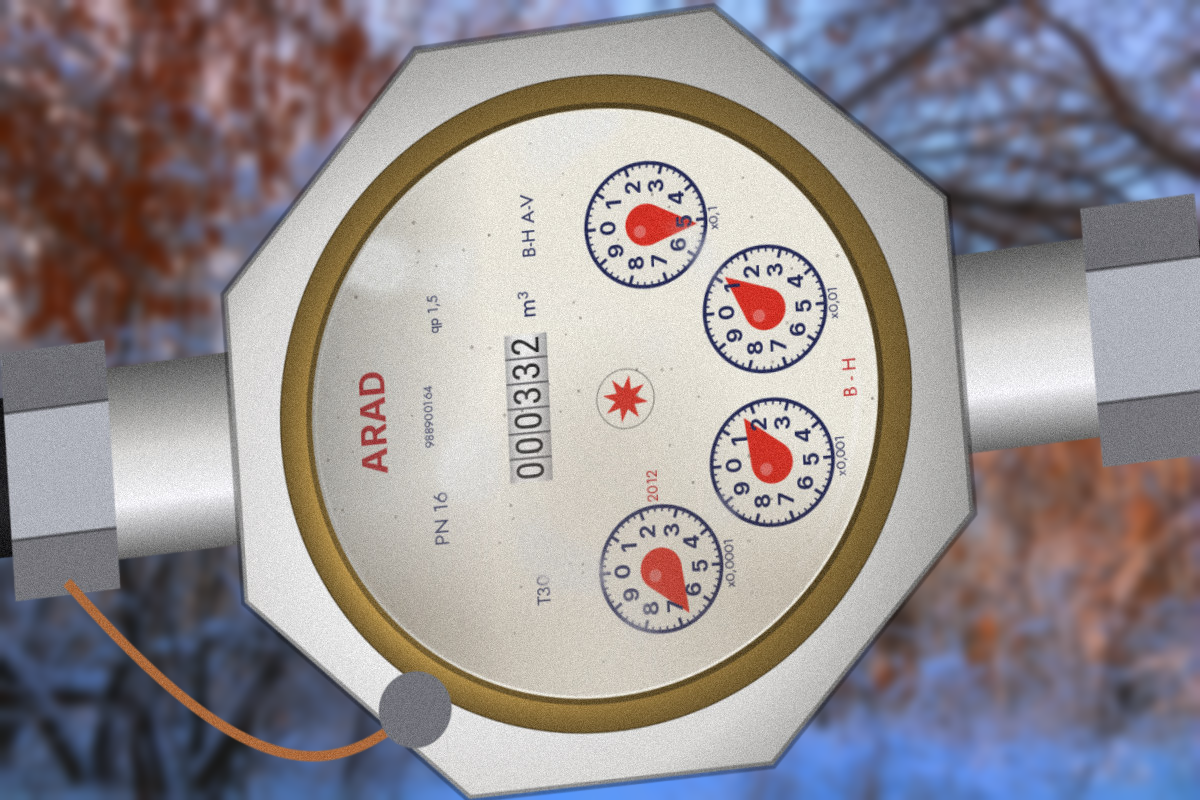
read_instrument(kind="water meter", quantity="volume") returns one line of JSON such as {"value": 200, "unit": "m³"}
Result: {"value": 332.5116, "unit": "m³"}
